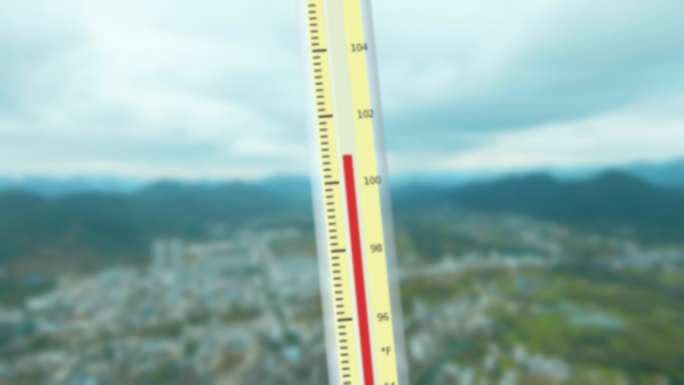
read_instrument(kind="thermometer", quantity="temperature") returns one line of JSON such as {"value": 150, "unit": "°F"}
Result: {"value": 100.8, "unit": "°F"}
